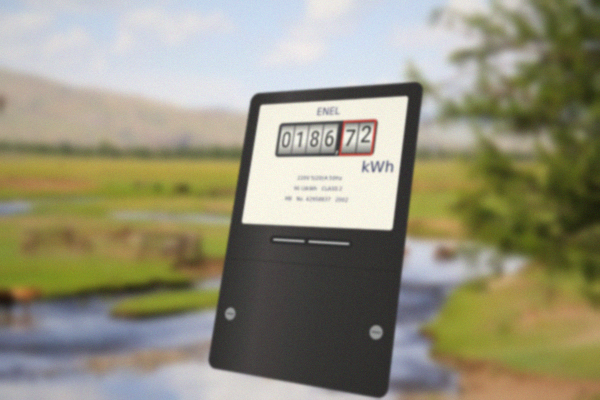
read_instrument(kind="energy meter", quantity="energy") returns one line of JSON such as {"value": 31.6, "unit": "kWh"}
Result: {"value": 186.72, "unit": "kWh"}
